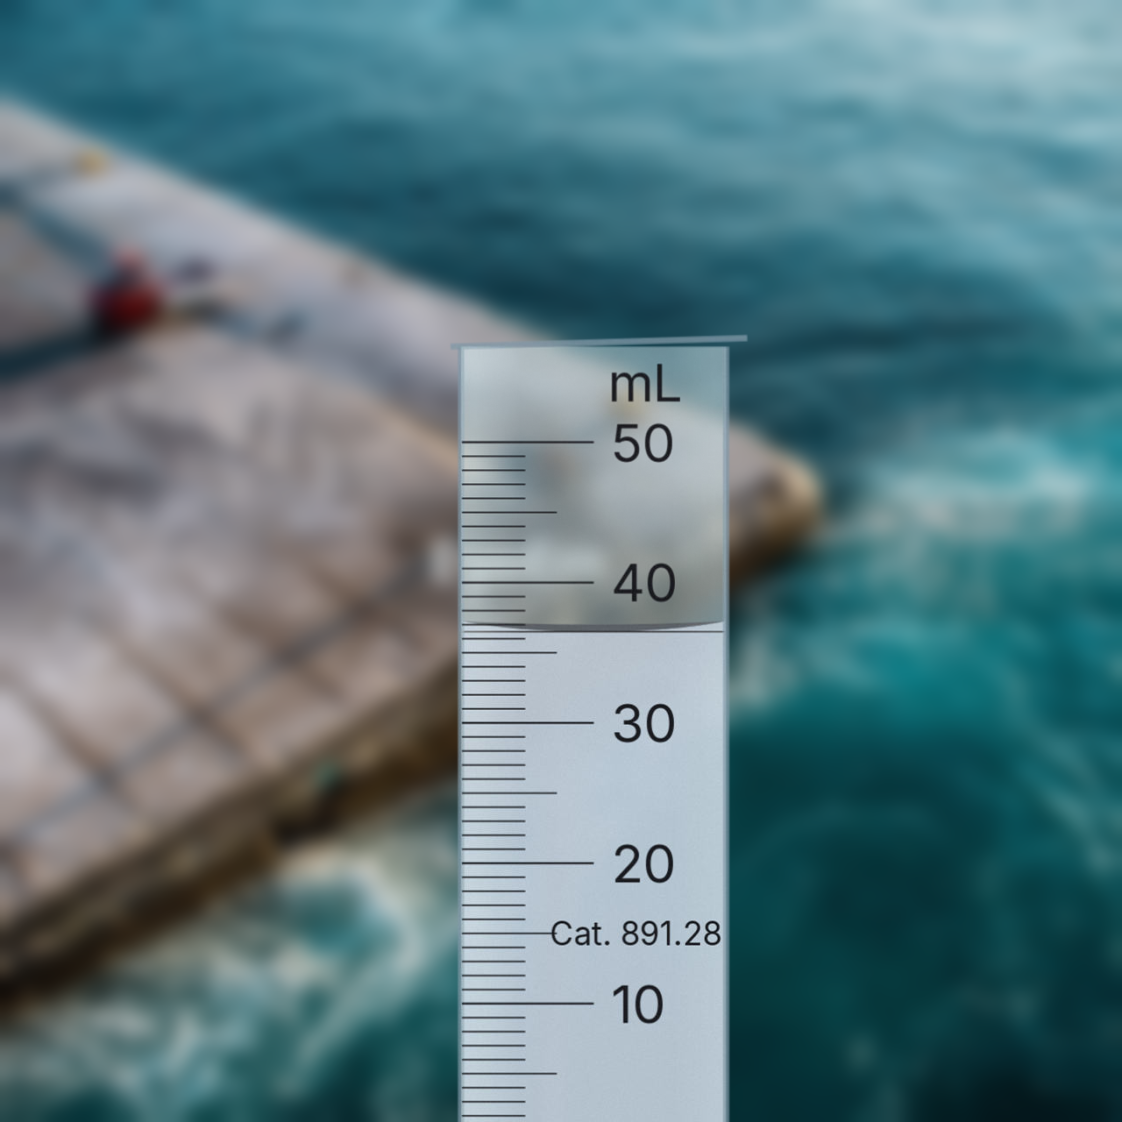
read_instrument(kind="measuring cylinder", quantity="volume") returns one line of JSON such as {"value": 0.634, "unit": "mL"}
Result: {"value": 36.5, "unit": "mL"}
